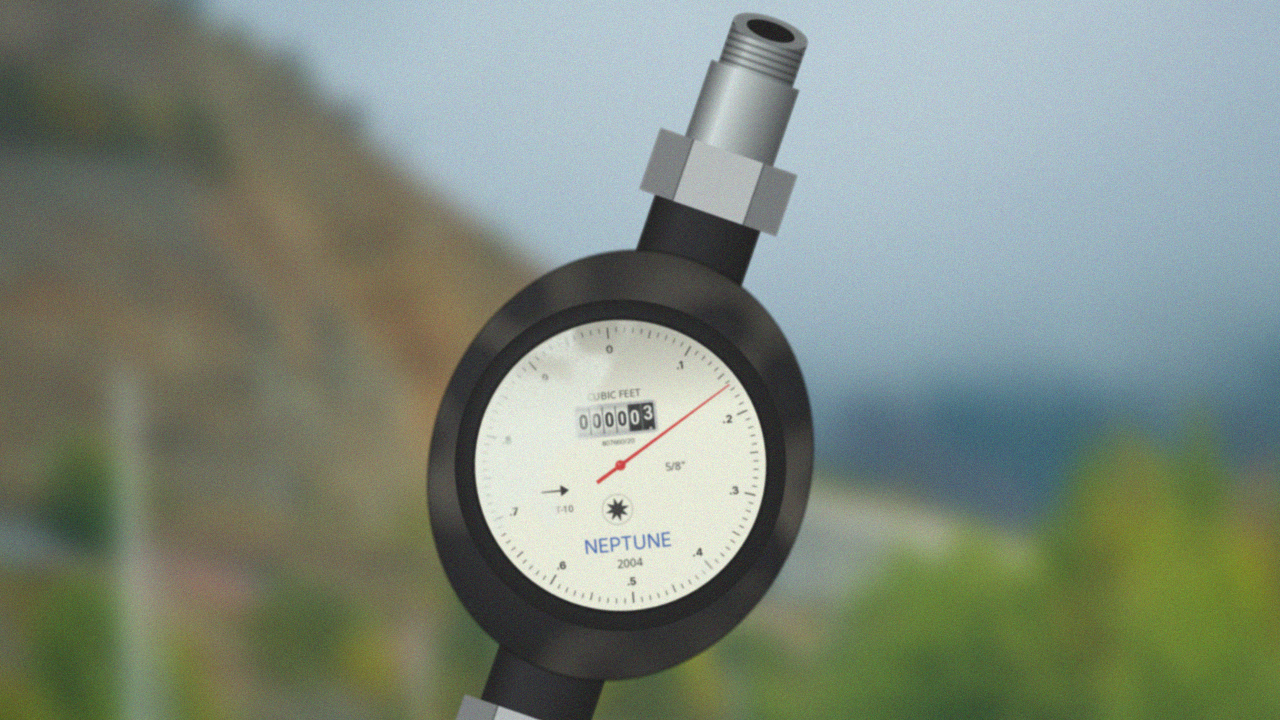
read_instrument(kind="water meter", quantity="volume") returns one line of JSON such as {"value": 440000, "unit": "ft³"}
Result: {"value": 3.16, "unit": "ft³"}
